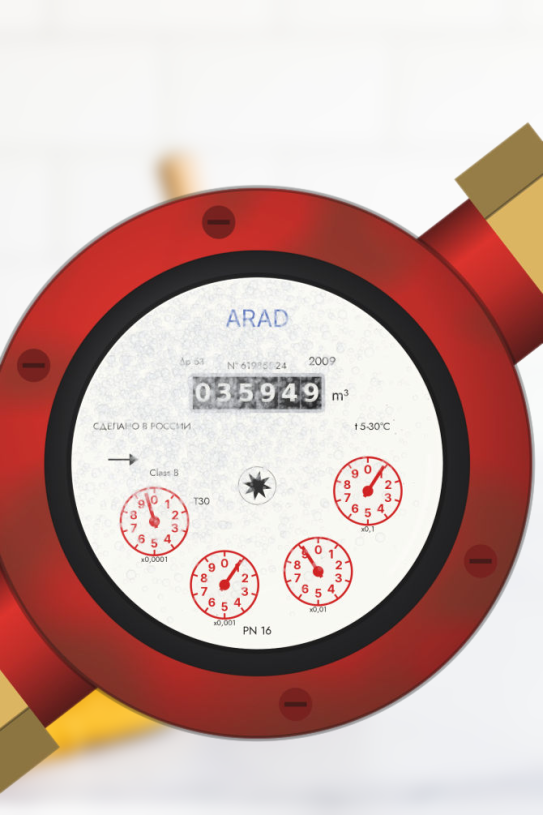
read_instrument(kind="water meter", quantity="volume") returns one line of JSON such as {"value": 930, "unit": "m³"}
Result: {"value": 35949.0909, "unit": "m³"}
